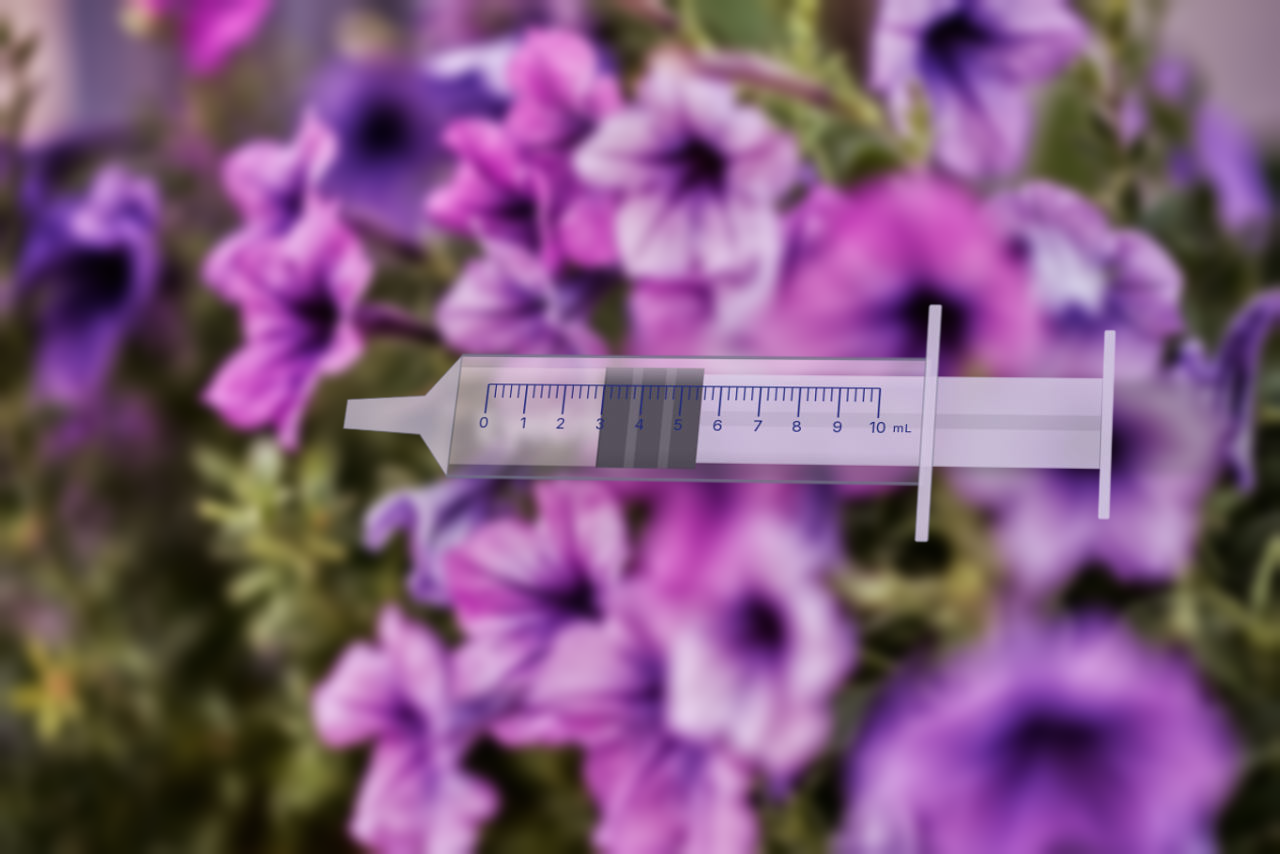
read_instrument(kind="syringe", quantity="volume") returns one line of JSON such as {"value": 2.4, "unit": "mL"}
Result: {"value": 3, "unit": "mL"}
